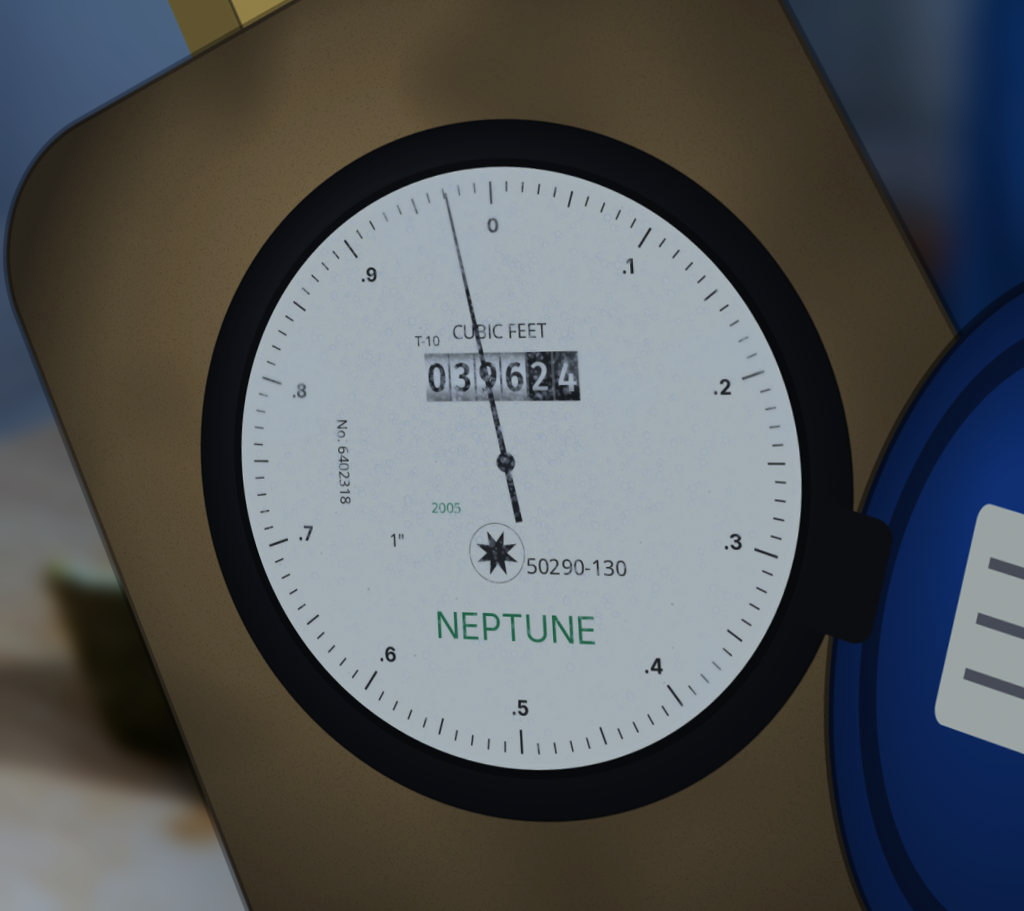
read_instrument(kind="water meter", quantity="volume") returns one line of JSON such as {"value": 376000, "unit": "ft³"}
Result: {"value": 39623.97, "unit": "ft³"}
